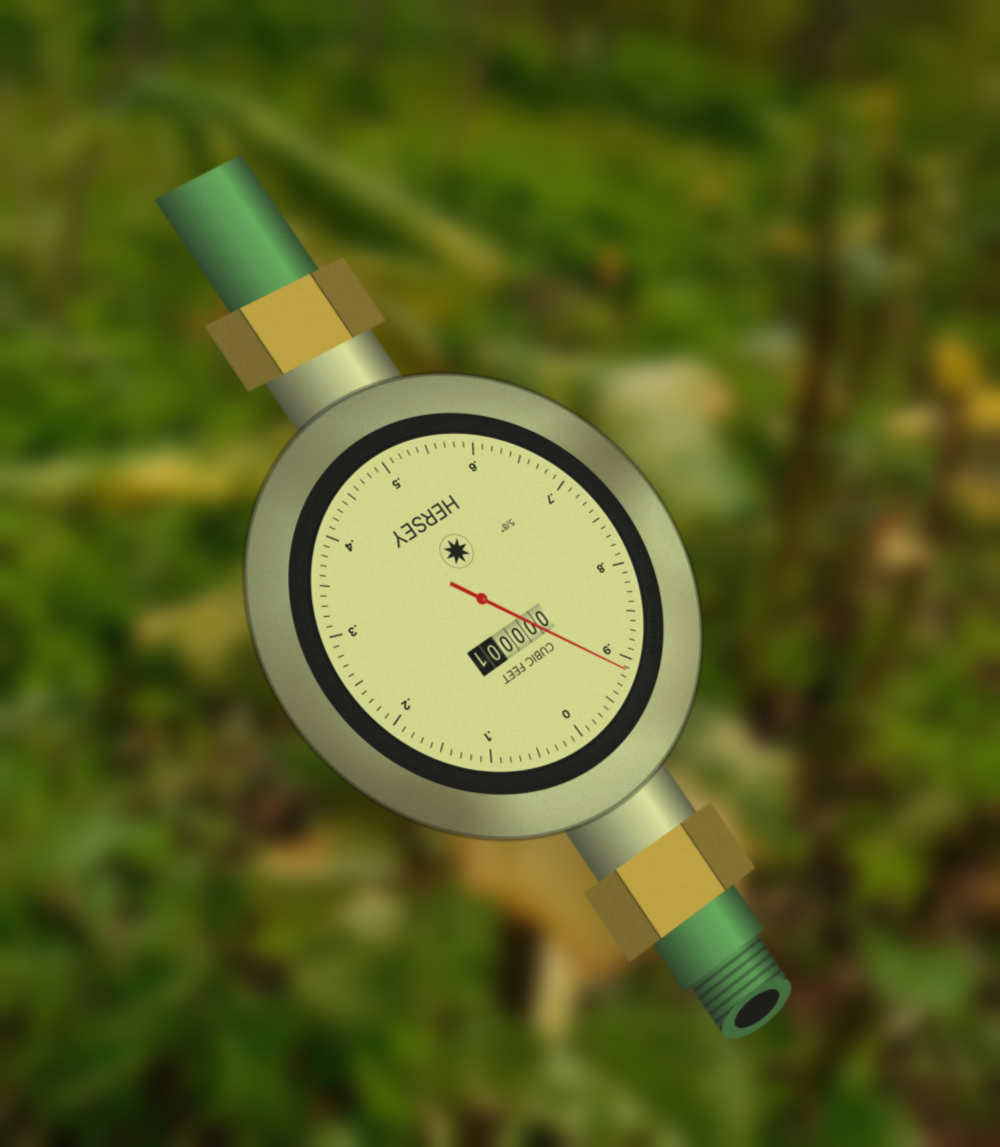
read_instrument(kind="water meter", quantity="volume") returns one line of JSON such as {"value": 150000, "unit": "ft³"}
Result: {"value": 0.91, "unit": "ft³"}
